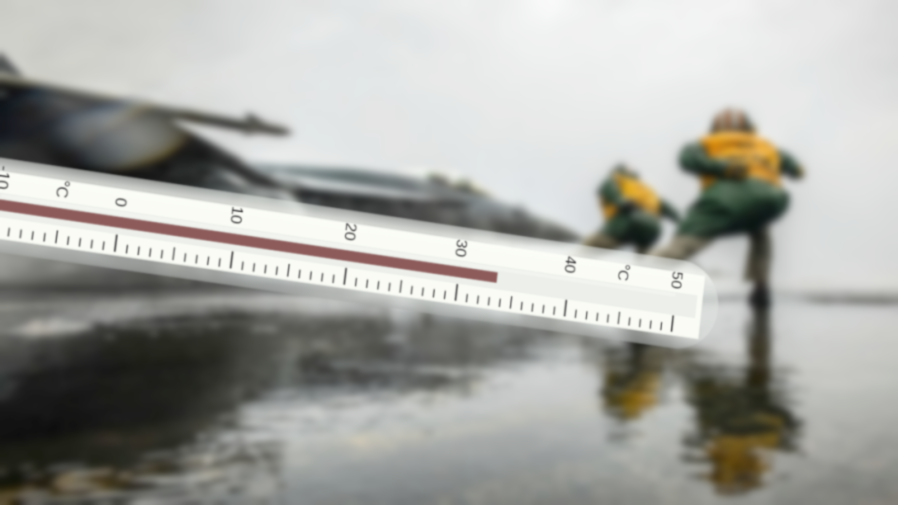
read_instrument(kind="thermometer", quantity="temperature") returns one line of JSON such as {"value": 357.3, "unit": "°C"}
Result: {"value": 33.5, "unit": "°C"}
